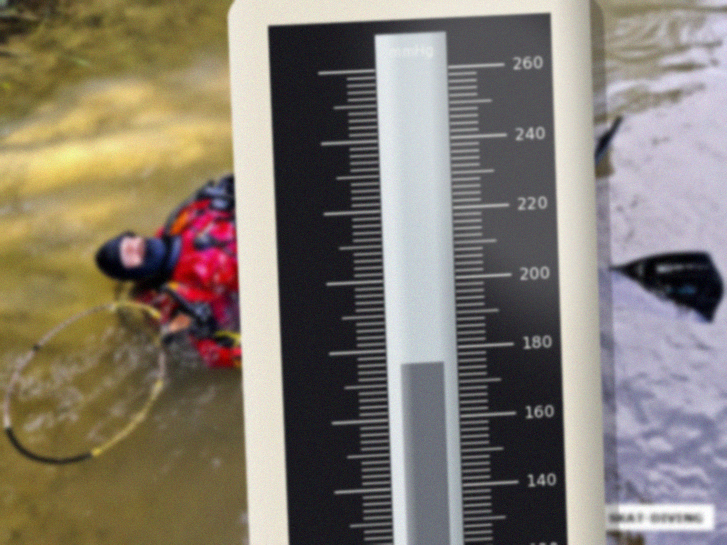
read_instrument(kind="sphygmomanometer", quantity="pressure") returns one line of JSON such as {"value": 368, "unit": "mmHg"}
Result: {"value": 176, "unit": "mmHg"}
